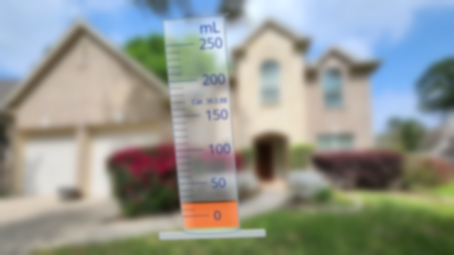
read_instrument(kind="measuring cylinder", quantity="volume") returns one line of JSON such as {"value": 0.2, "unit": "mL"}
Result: {"value": 20, "unit": "mL"}
